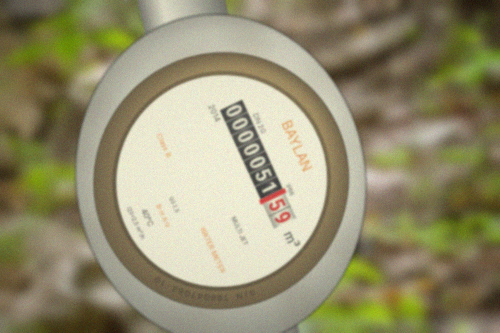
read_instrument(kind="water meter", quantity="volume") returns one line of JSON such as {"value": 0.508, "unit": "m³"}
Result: {"value": 51.59, "unit": "m³"}
